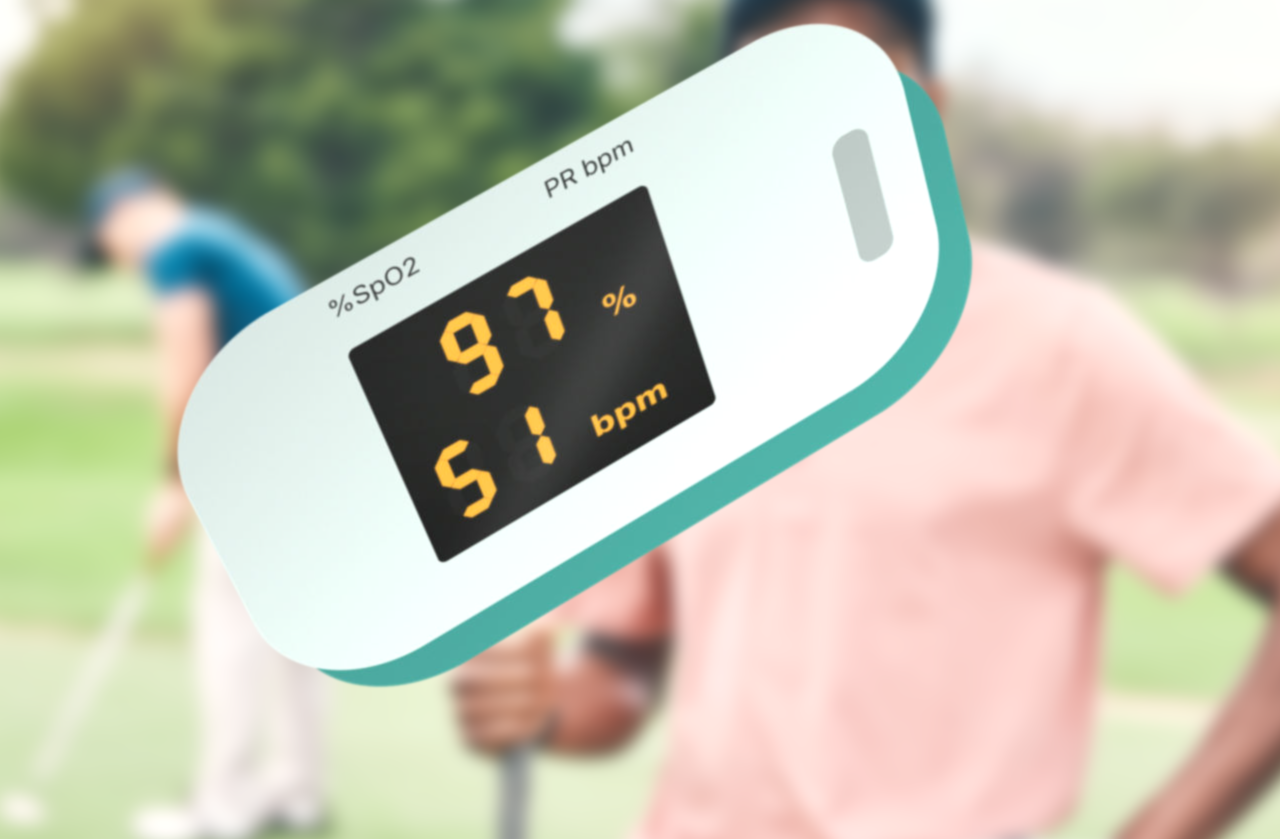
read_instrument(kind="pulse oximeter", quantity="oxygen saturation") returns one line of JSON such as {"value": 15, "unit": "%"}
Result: {"value": 97, "unit": "%"}
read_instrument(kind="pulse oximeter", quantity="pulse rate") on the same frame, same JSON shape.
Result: {"value": 51, "unit": "bpm"}
